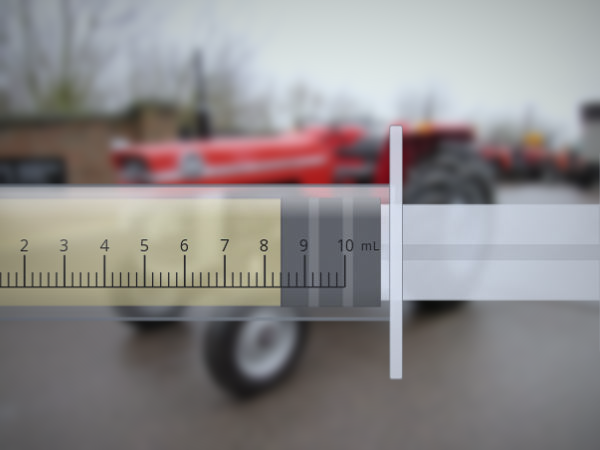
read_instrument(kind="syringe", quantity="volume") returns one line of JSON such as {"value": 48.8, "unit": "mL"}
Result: {"value": 8.4, "unit": "mL"}
